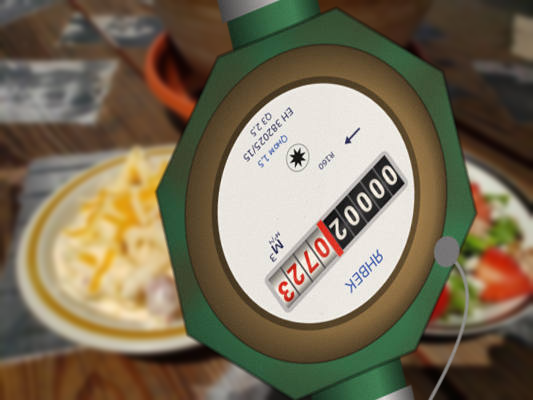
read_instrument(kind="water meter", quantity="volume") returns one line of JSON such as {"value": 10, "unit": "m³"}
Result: {"value": 2.0723, "unit": "m³"}
